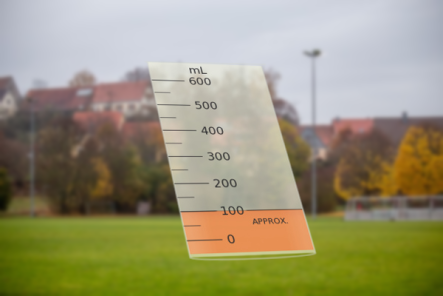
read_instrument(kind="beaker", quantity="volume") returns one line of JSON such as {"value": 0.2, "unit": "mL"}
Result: {"value": 100, "unit": "mL"}
